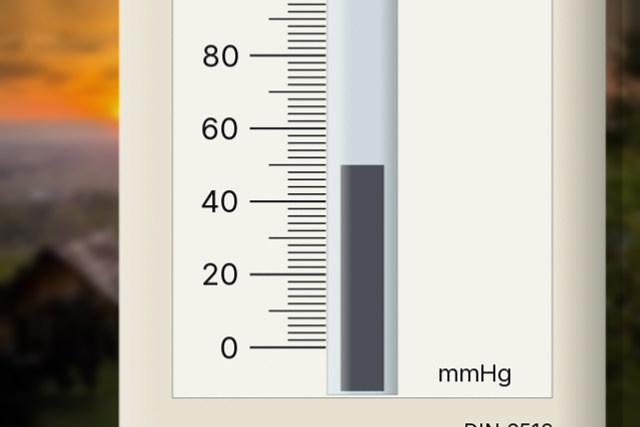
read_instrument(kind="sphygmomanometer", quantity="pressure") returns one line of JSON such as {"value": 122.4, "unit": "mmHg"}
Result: {"value": 50, "unit": "mmHg"}
